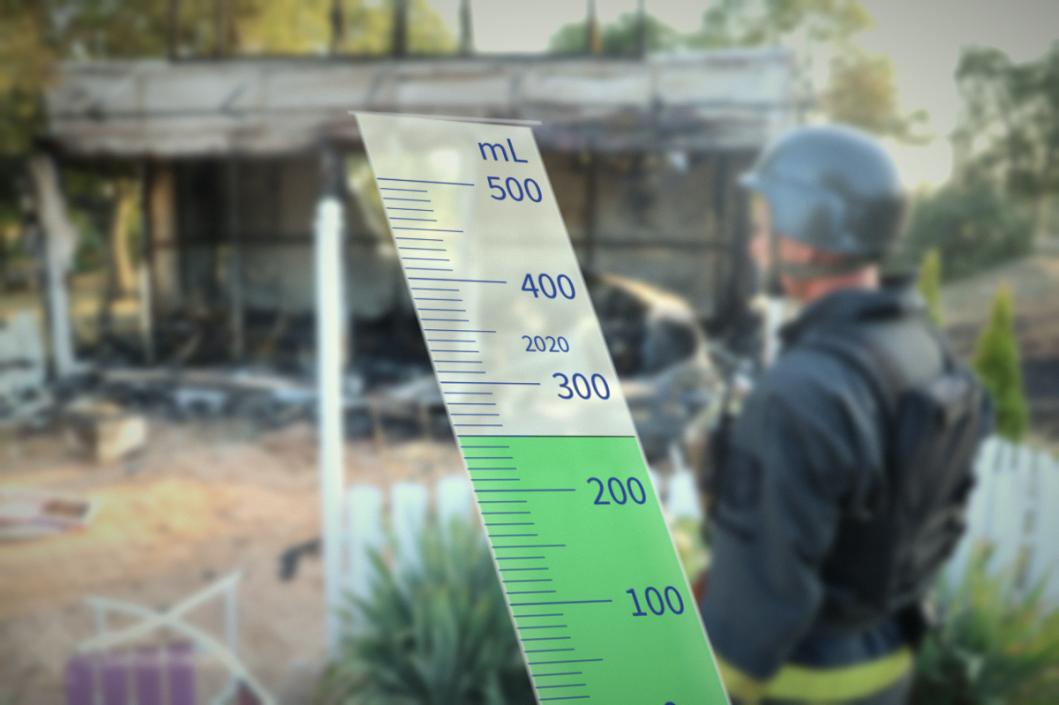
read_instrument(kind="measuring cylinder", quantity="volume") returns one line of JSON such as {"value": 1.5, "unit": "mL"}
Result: {"value": 250, "unit": "mL"}
